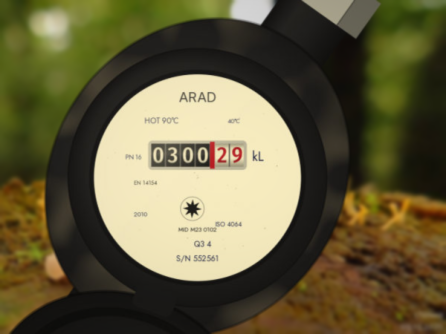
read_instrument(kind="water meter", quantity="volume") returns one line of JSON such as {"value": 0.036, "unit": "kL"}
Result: {"value": 300.29, "unit": "kL"}
